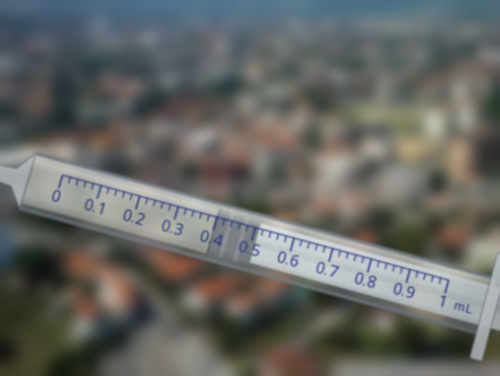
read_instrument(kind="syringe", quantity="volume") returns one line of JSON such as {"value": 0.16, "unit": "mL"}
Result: {"value": 0.4, "unit": "mL"}
